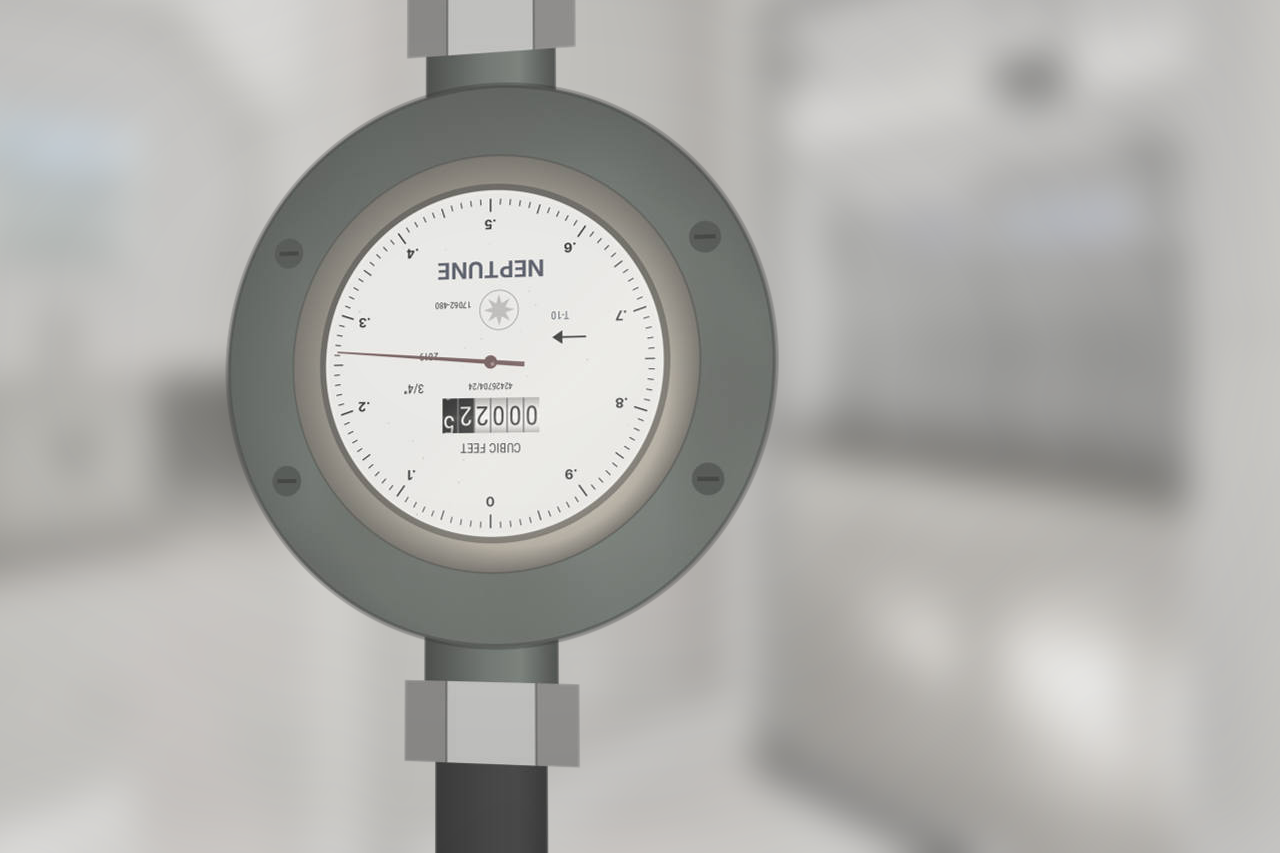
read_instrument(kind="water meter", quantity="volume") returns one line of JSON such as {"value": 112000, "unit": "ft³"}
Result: {"value": 225.26, "unit": "ft³"}
